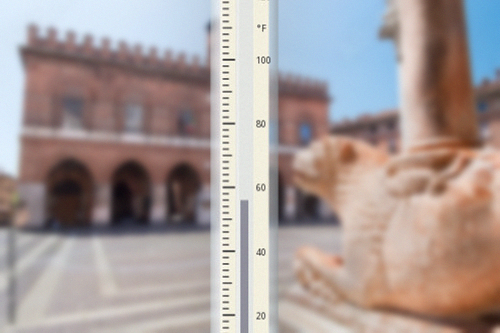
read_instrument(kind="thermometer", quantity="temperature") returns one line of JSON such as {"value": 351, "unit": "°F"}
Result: {"value": 56, "unit": "°F"}
